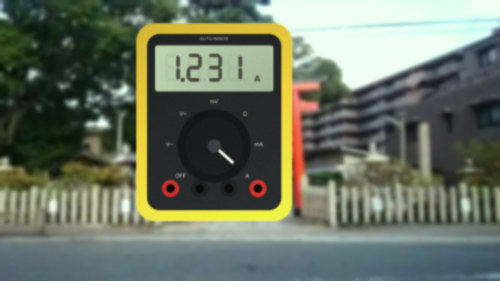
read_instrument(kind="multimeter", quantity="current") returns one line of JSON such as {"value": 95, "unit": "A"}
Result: {"value": 1.231, "unit": "A"}
